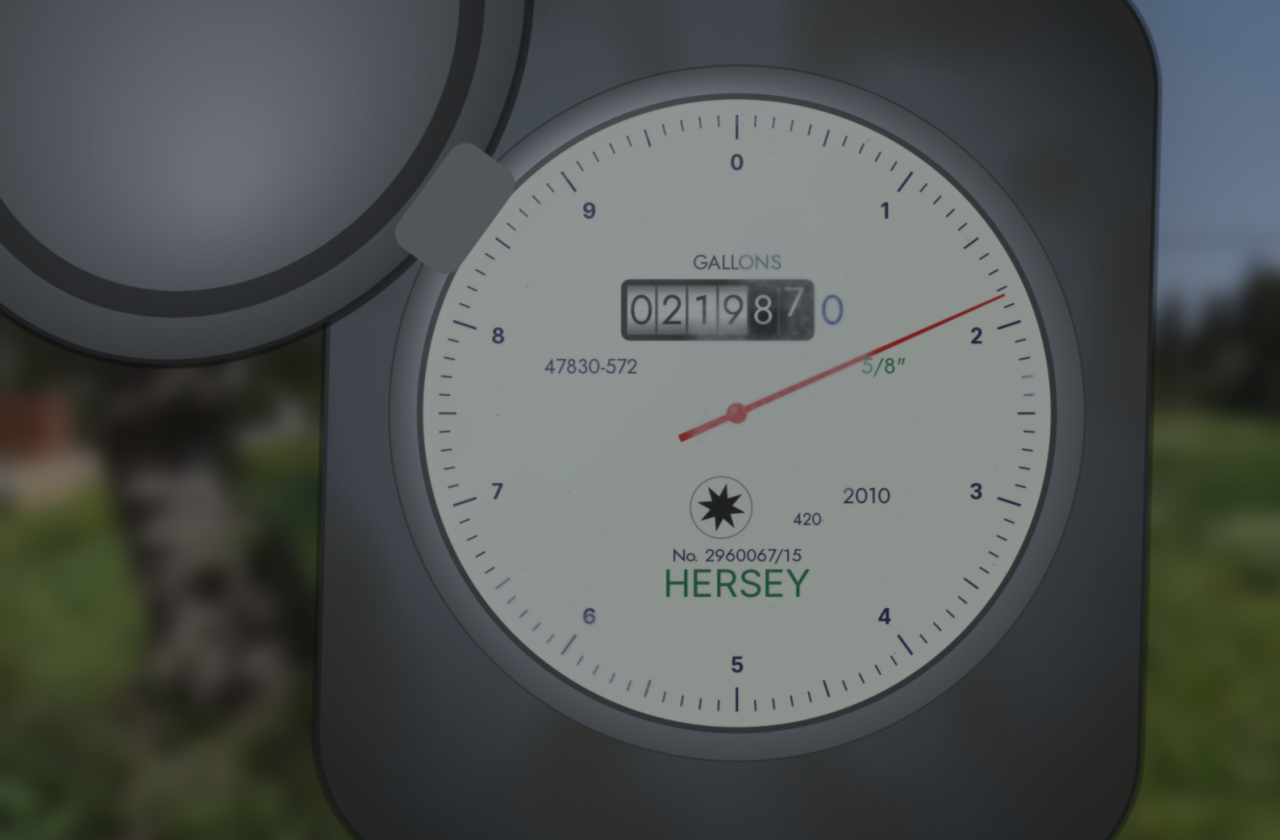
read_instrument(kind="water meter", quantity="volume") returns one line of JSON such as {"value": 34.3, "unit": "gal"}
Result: {"value": 219871.8, "unit": "gal"}
